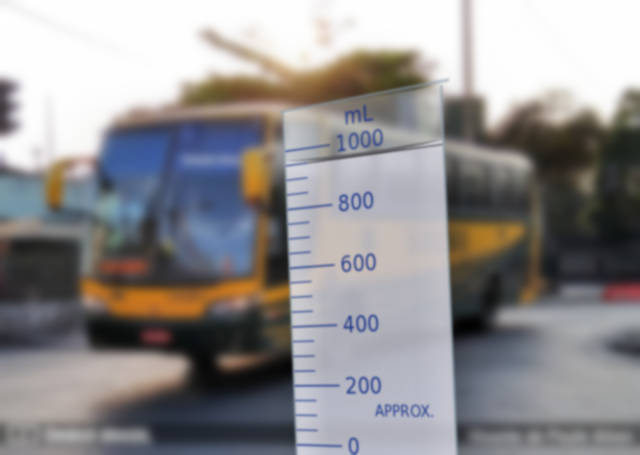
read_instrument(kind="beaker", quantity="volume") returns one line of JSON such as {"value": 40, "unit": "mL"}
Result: {"value": 950, "unit": "mL"}
